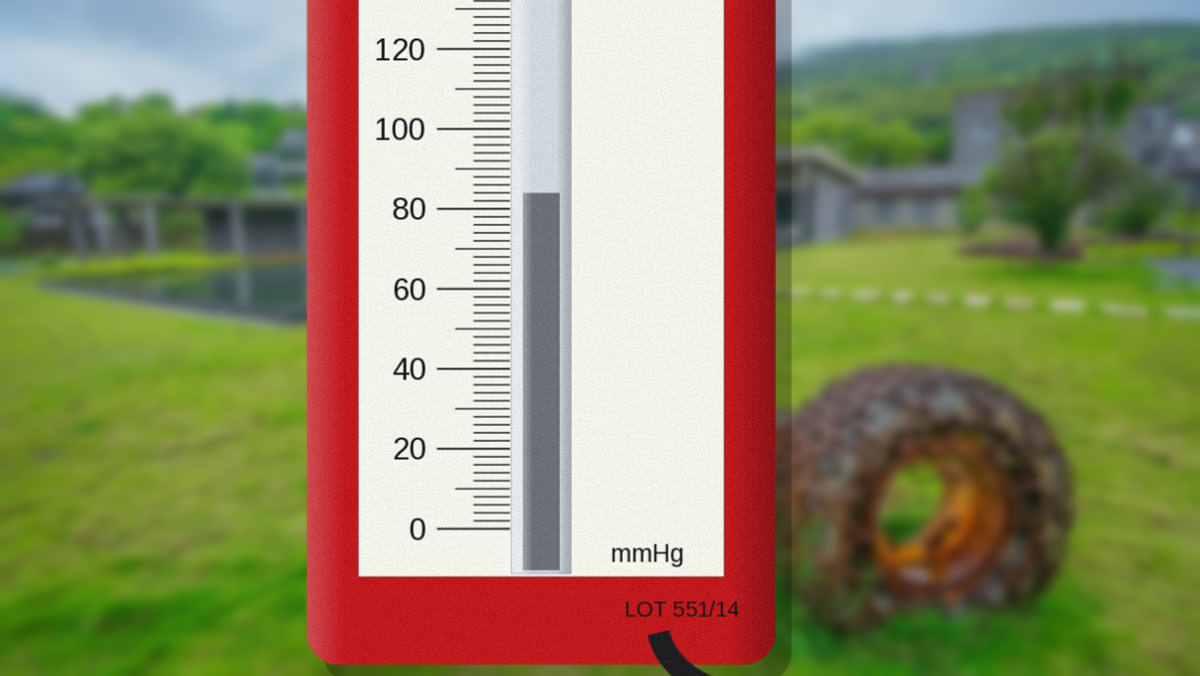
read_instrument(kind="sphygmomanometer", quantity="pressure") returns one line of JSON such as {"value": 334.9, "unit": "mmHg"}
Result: {"value": 84, "unit": "mmHg"}
